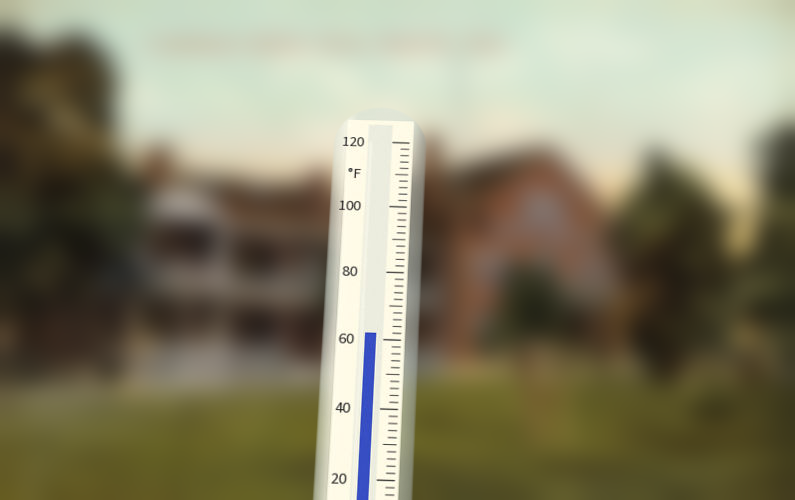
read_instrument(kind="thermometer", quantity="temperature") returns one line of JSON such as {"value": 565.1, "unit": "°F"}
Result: {"value": 62, "unit": "°F"}
